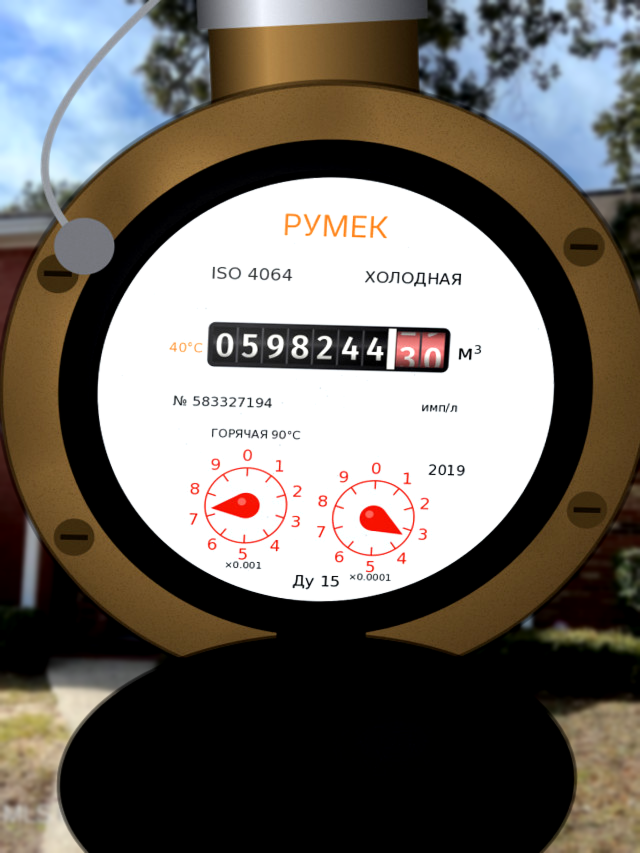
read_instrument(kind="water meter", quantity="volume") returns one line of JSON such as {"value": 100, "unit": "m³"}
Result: {"value": 598244.2973, "unit": "m³"}
